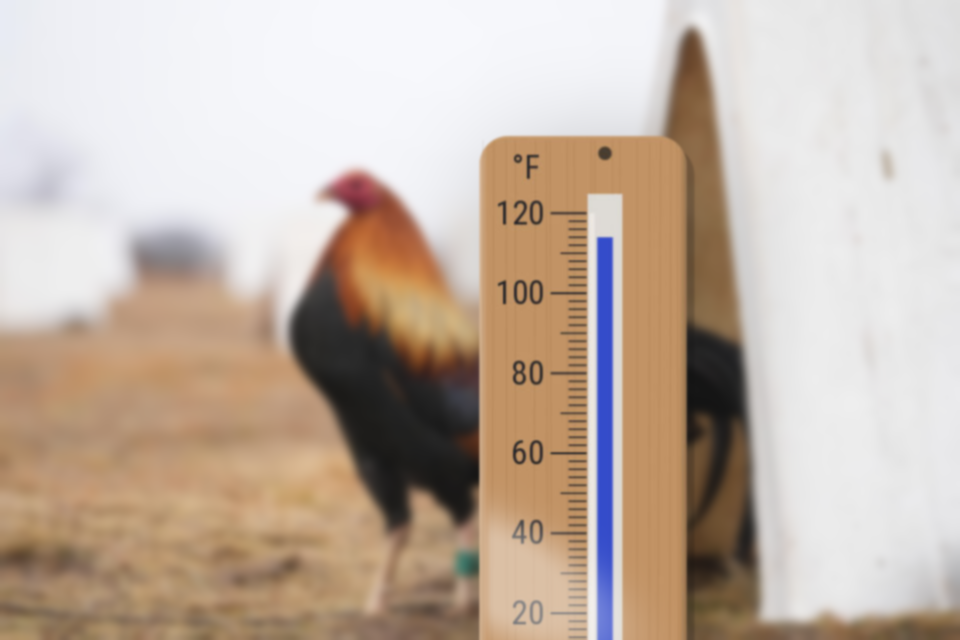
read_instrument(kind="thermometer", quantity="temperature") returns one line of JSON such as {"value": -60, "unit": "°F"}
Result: {"value": 114, "unit": "°F"}
